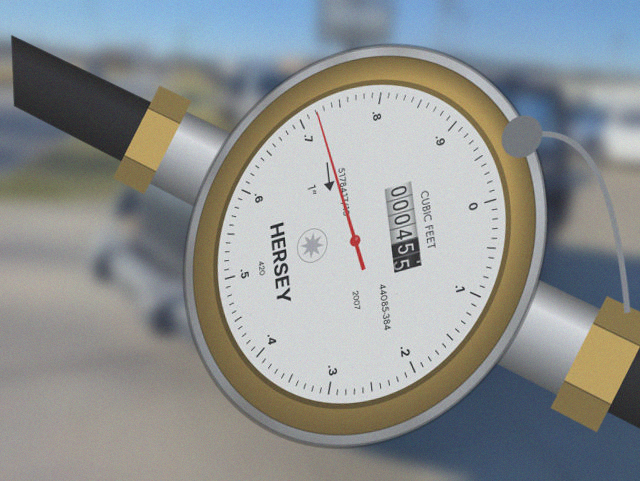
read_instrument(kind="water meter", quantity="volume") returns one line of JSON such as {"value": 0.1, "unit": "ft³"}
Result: {"value": 454.72, "unit": "ft³"}
